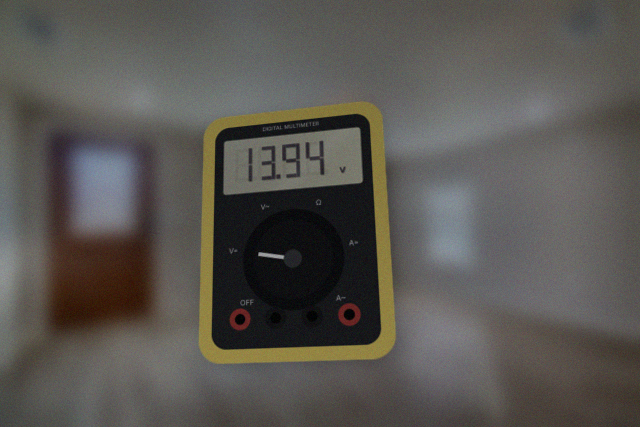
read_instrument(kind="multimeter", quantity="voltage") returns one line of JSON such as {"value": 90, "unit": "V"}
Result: {"value": 13.94, "unit": "V"}
